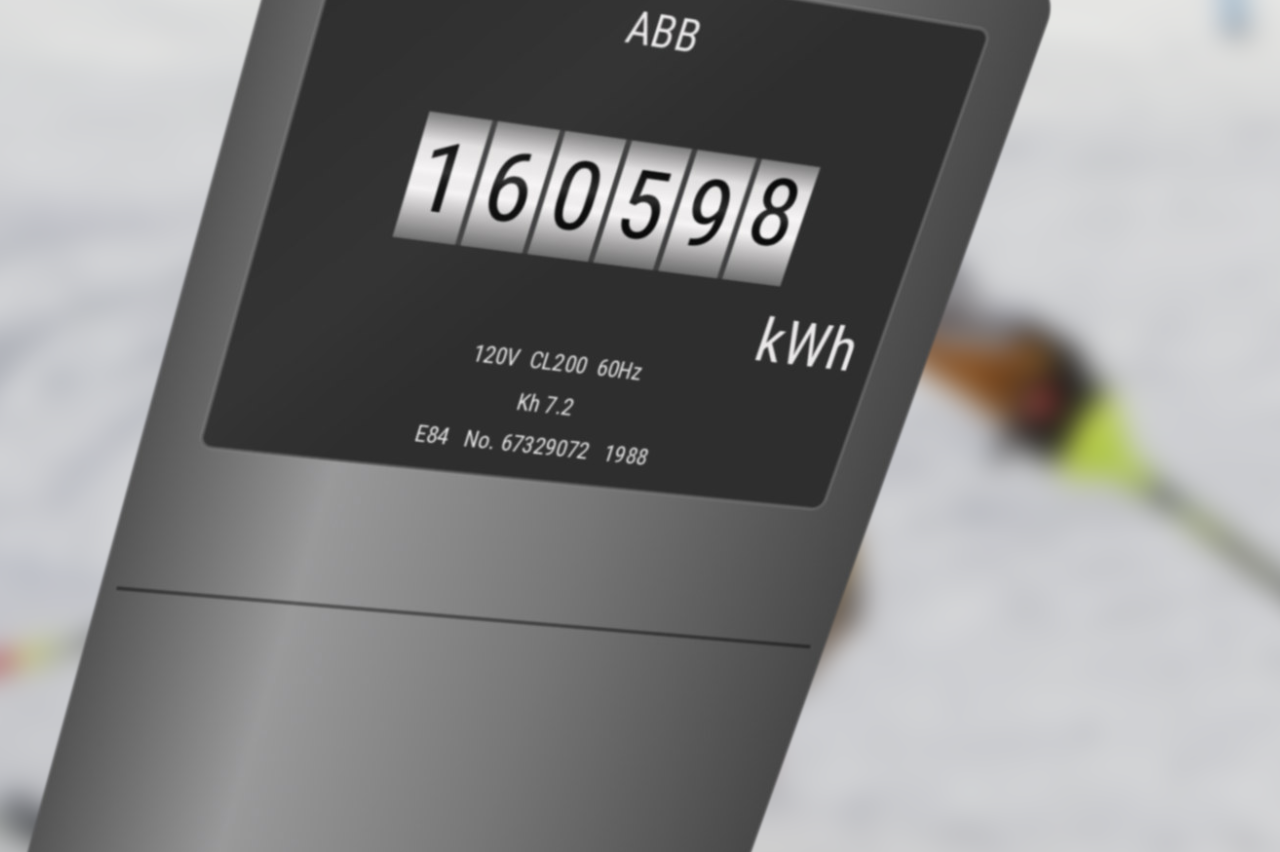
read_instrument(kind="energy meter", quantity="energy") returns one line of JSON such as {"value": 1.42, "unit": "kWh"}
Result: {"value": 160598, "unit": "kWh"}
